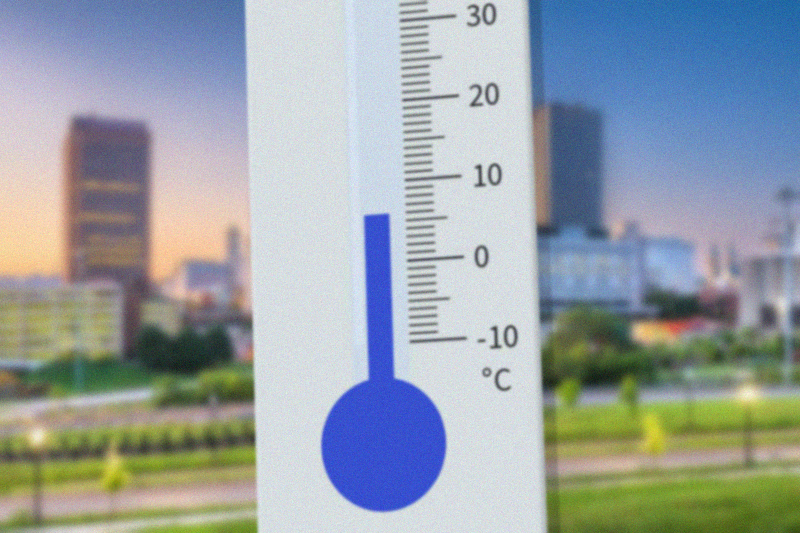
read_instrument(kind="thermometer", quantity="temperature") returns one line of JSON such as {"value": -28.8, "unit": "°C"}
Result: {"value": 6, "unit": "°C"}
